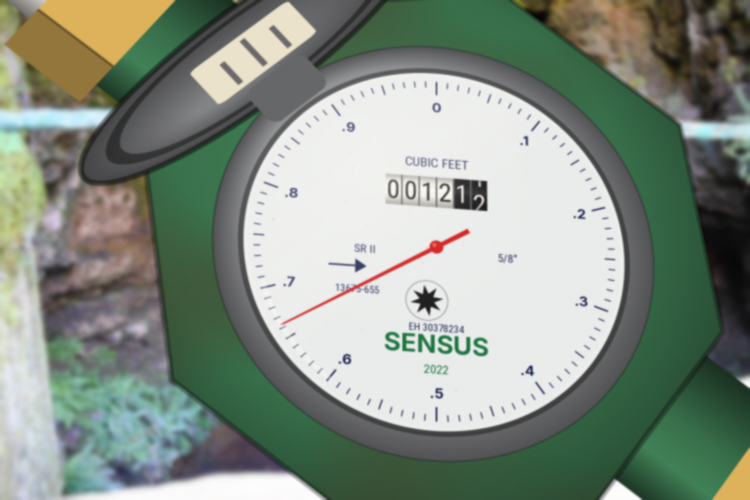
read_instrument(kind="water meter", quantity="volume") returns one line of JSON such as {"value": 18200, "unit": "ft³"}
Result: {"value": 1211.66, "unit": "ft³"}
